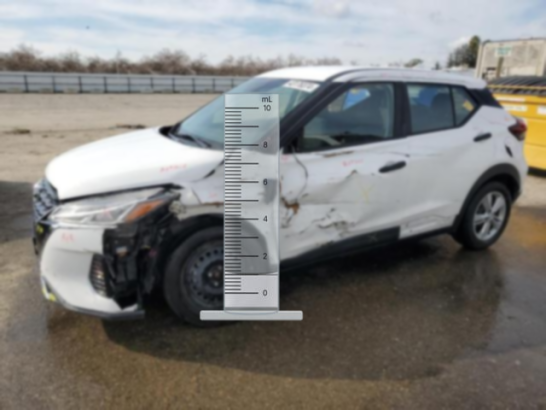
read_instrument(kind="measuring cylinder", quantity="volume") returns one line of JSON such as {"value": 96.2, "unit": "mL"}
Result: {"value": 1, "unit": "mL"}
